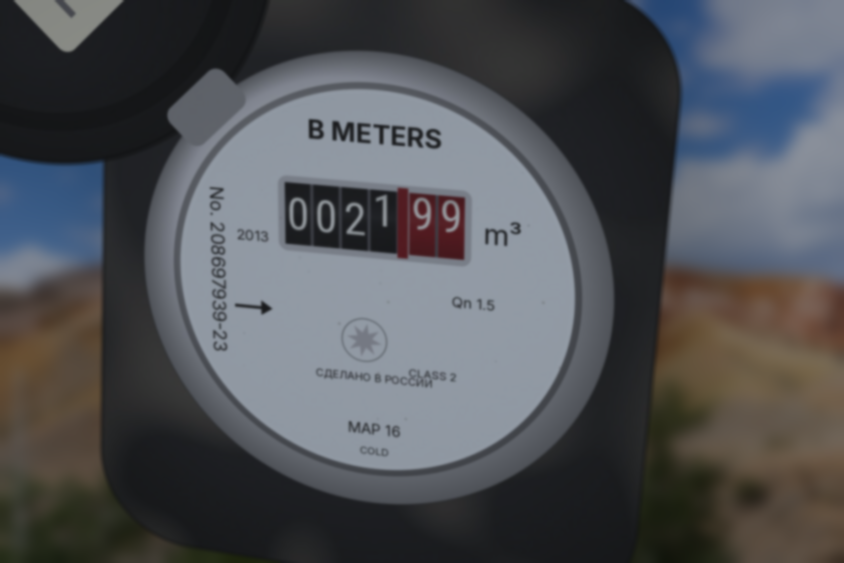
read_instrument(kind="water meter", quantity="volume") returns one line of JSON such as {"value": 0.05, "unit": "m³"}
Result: {"value": 21.99, "unit": "m³"}
